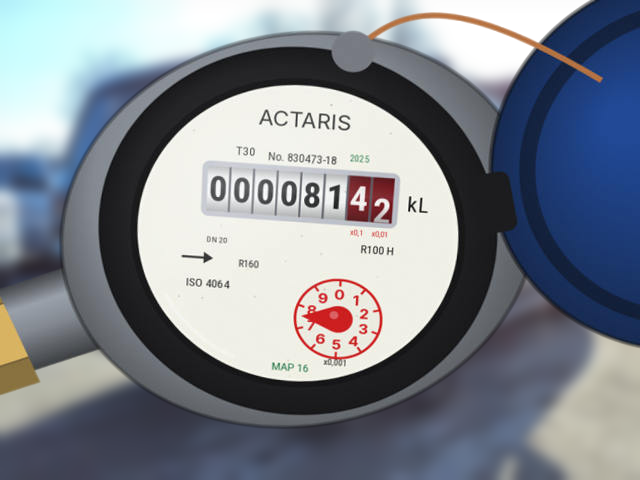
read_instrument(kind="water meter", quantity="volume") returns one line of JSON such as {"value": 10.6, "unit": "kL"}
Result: {"value": 81.417, "unit": "kL"}
